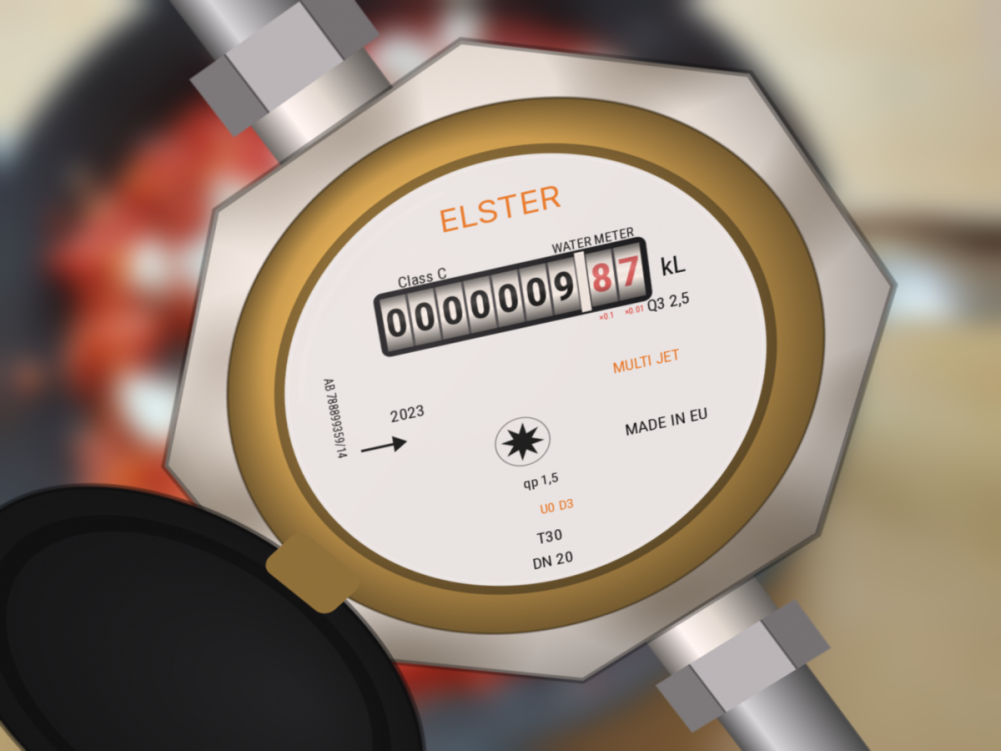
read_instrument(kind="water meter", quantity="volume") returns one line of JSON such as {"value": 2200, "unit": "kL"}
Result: {"value": 9.87, "unit": "kL"}
